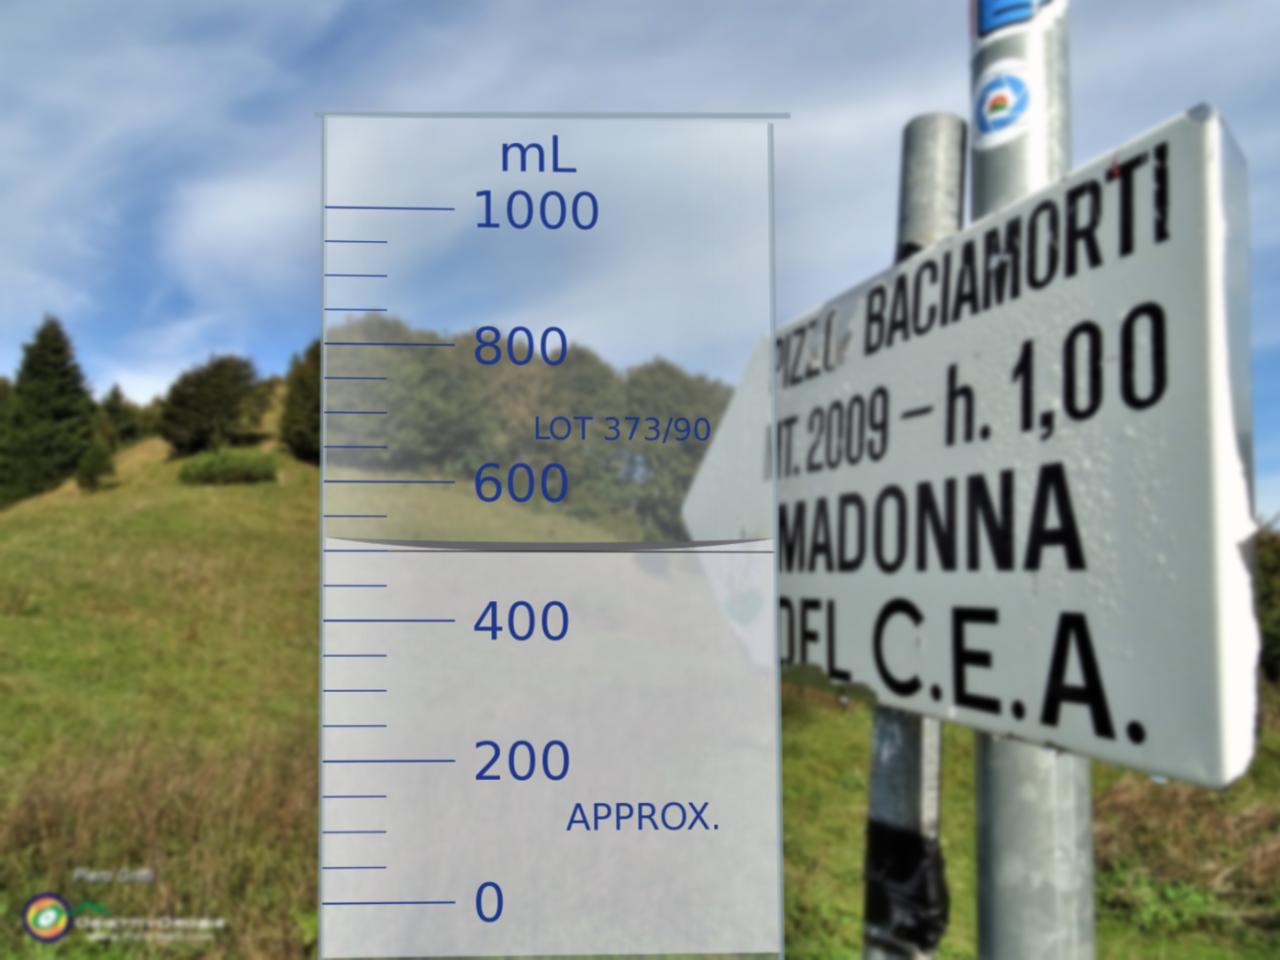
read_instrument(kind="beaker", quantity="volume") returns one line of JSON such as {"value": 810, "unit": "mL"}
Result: {"value": 500, "unit": "mL"}
